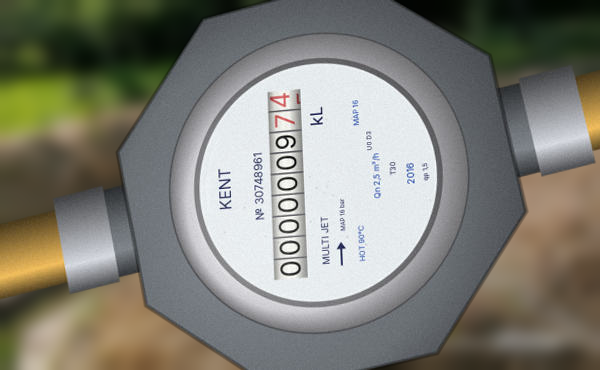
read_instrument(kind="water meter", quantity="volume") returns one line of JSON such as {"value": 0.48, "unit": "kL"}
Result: {"value": 9.74, "unit": "kL"}
